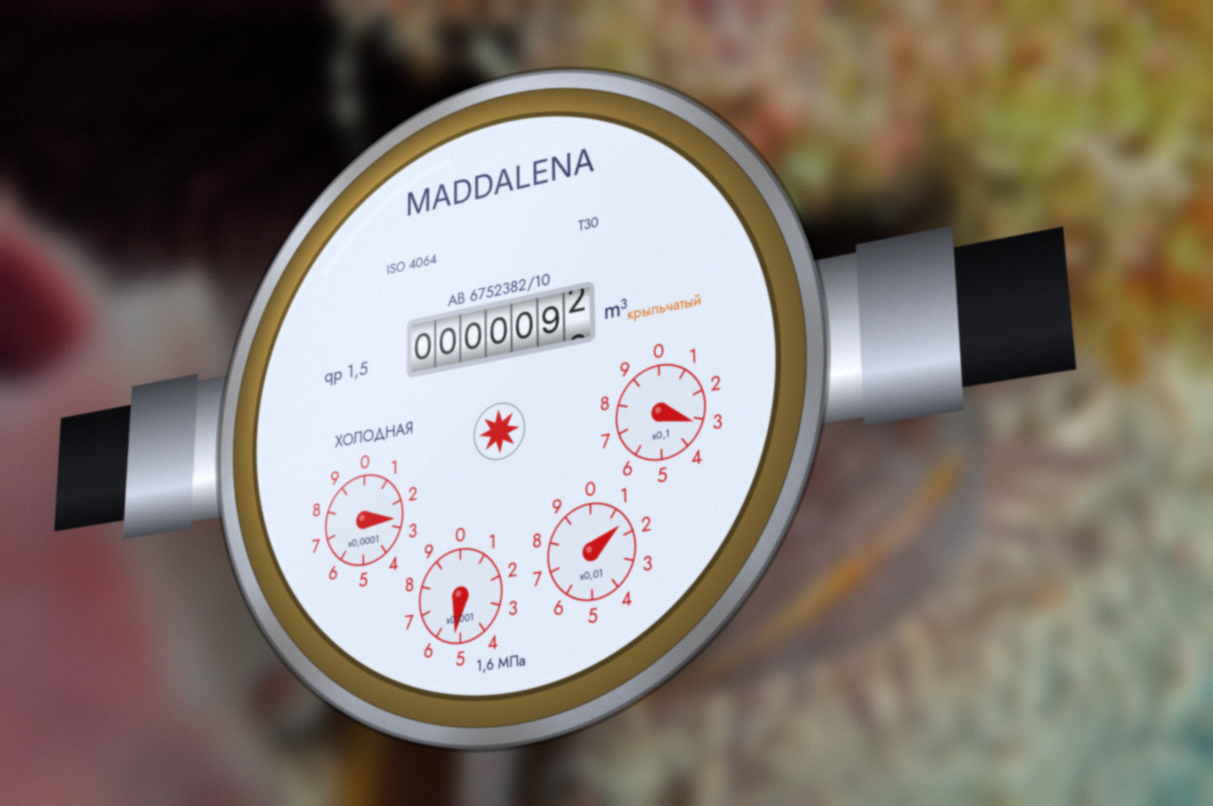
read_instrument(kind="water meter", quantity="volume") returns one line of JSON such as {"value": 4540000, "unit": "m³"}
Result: {"value": 92.3152, "unit": "m³"}
